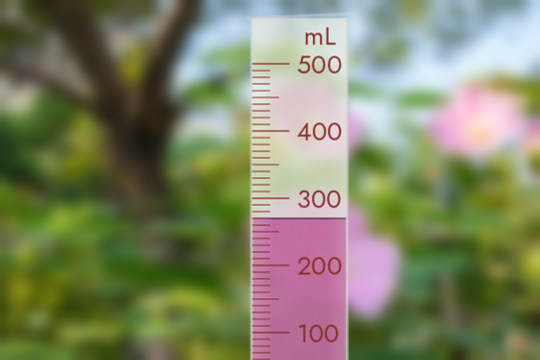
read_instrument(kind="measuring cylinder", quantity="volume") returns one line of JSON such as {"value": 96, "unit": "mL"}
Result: {"value": 270, "unit": "mL"}
